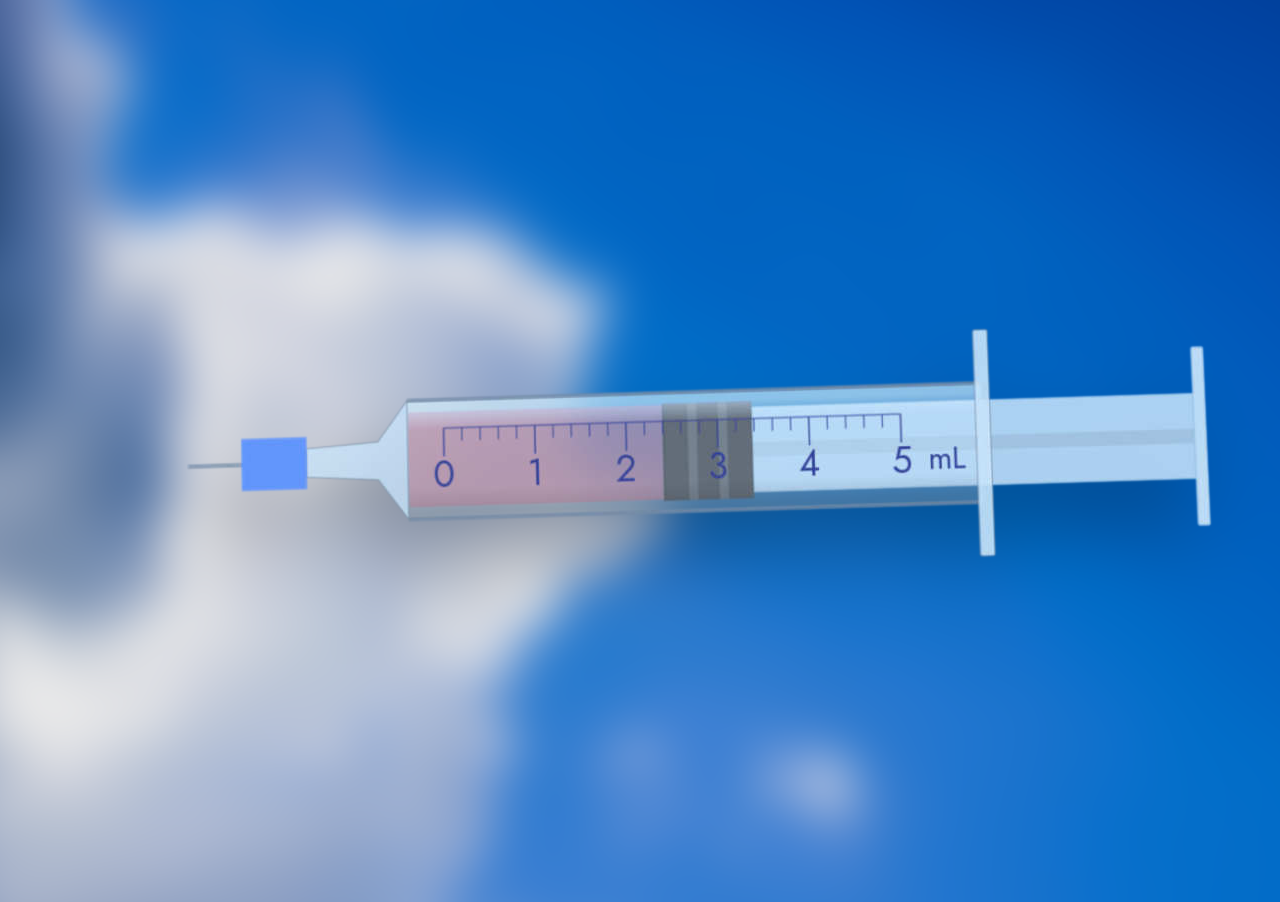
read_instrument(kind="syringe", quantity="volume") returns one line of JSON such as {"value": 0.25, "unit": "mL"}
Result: {"value": 2.4, "unit": "mL"}
